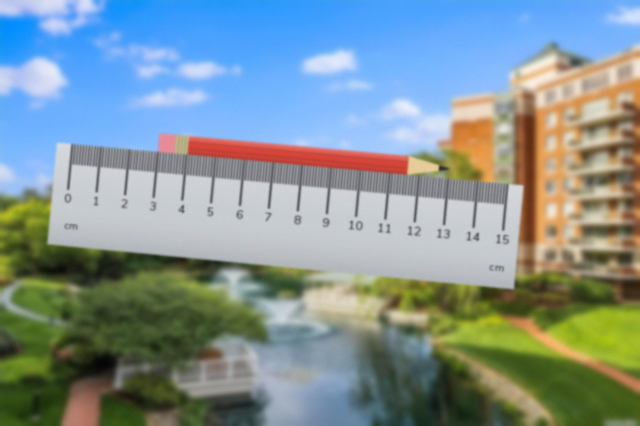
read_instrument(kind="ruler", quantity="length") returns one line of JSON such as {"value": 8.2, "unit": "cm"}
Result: {"value": 10, "unit": "cm"}
